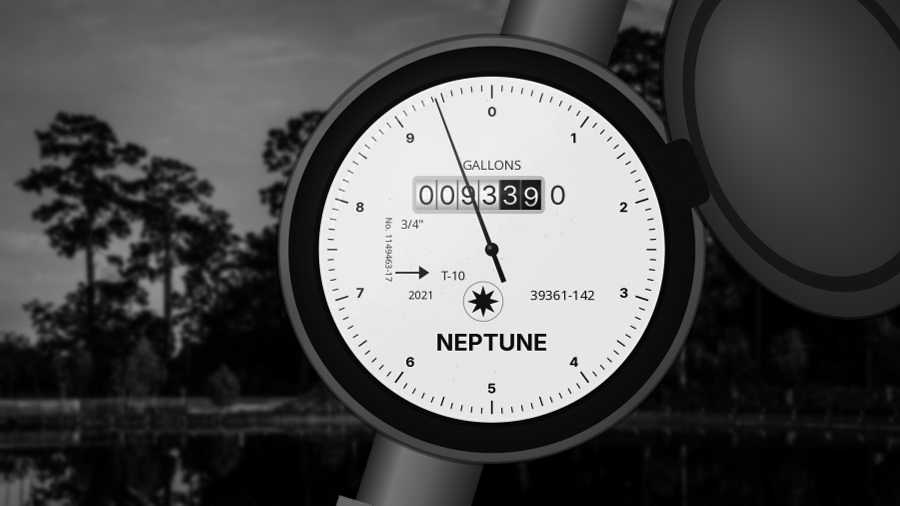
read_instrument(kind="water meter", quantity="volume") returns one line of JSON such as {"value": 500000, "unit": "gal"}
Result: {"value": 93389.4, "unit": "gal"}
